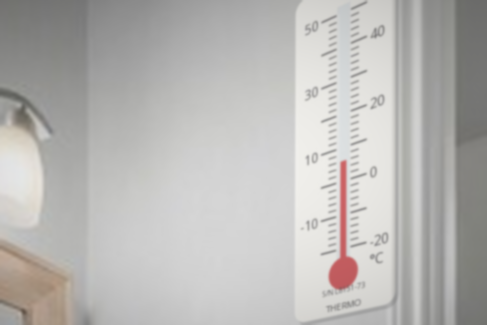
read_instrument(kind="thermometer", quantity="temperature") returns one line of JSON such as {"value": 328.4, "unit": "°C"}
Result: {"value": 6, "unit": "°C"}
